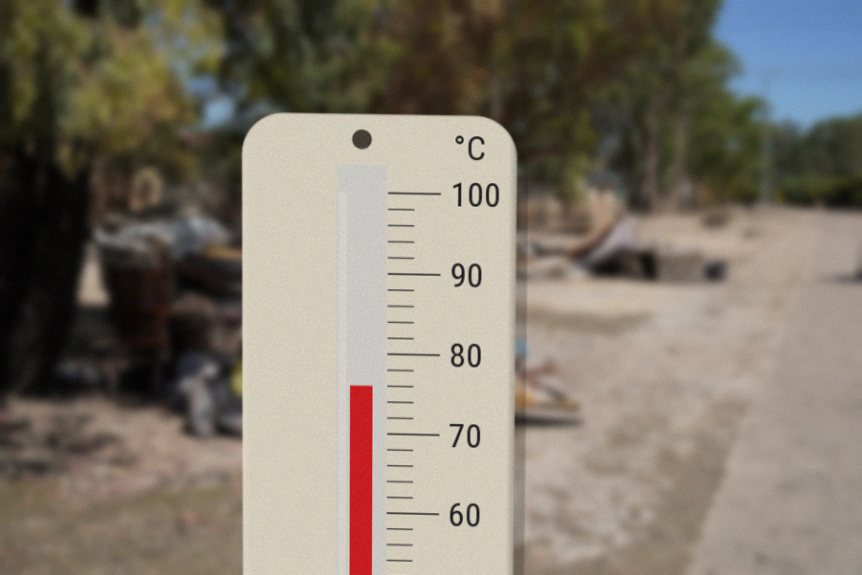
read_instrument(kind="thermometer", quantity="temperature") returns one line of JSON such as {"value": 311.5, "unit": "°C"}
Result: {"value": 76, "unit": "°C"}
